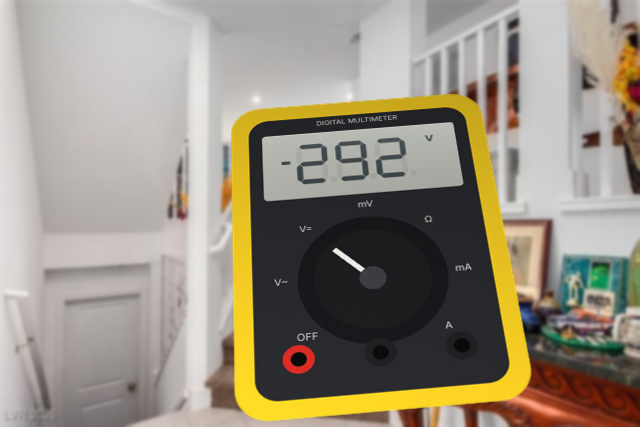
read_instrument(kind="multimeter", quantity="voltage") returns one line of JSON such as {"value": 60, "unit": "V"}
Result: {"value": -292, "unit": "V"}
